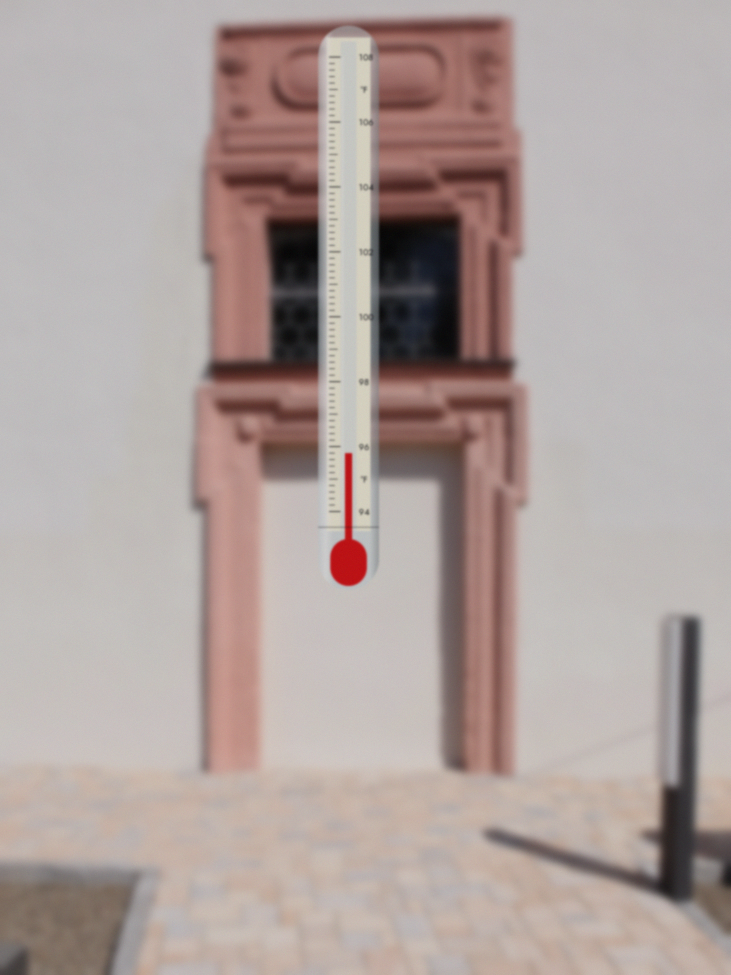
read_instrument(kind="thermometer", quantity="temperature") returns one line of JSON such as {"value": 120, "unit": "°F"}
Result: {"value": 95.8, "unit": "°F"}
